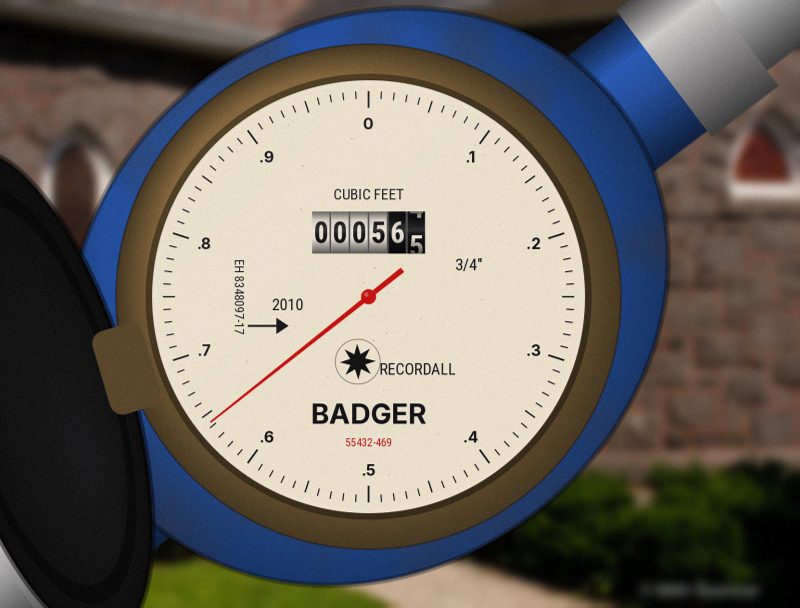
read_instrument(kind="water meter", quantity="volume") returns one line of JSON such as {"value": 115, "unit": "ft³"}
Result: {"value": 564.64, "unit": "ft³"}
